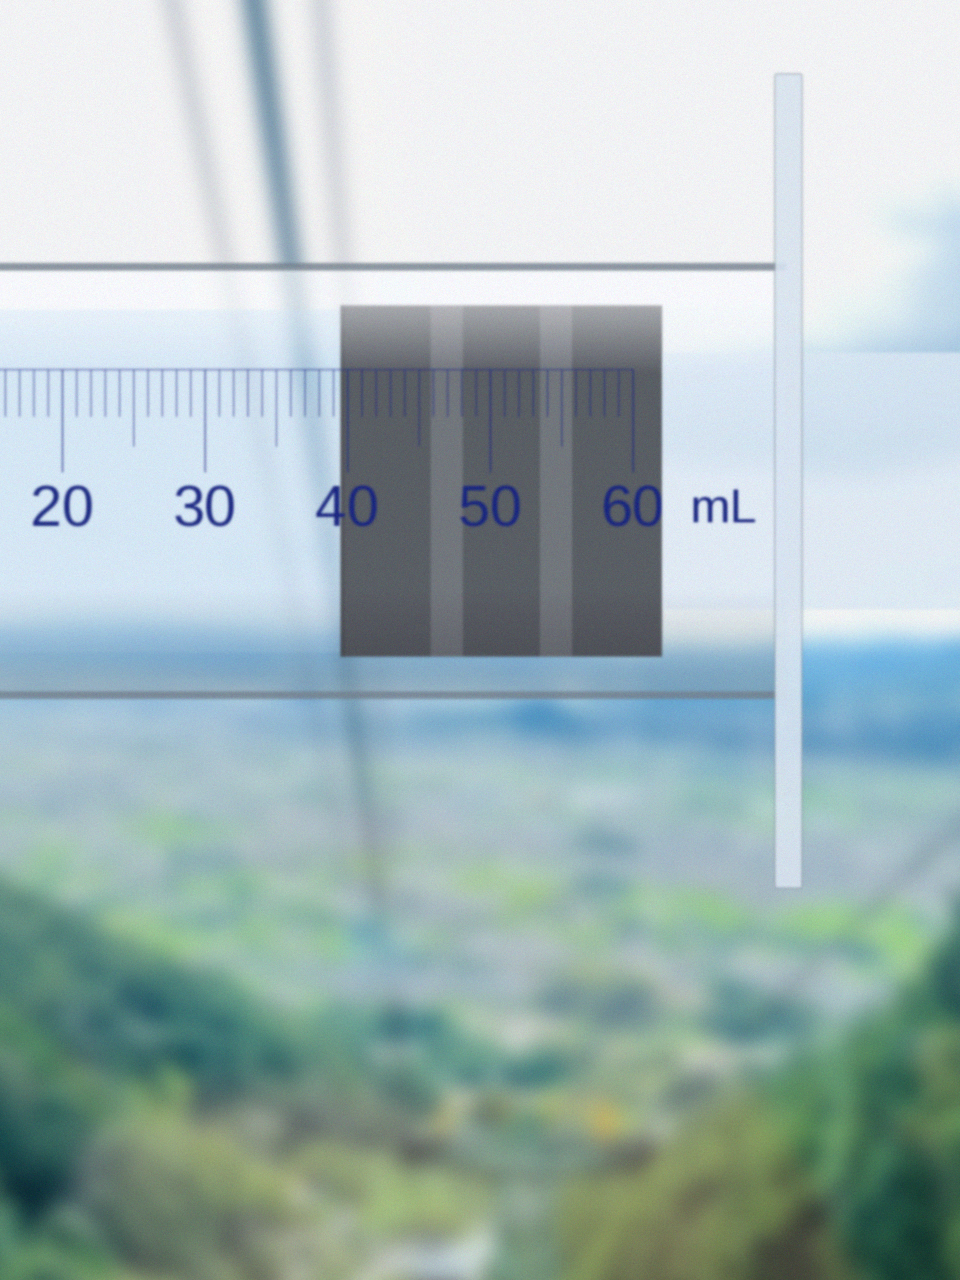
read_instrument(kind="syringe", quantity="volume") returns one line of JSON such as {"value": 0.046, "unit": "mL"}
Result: {"value": 39.5, "unit": "mL"}
